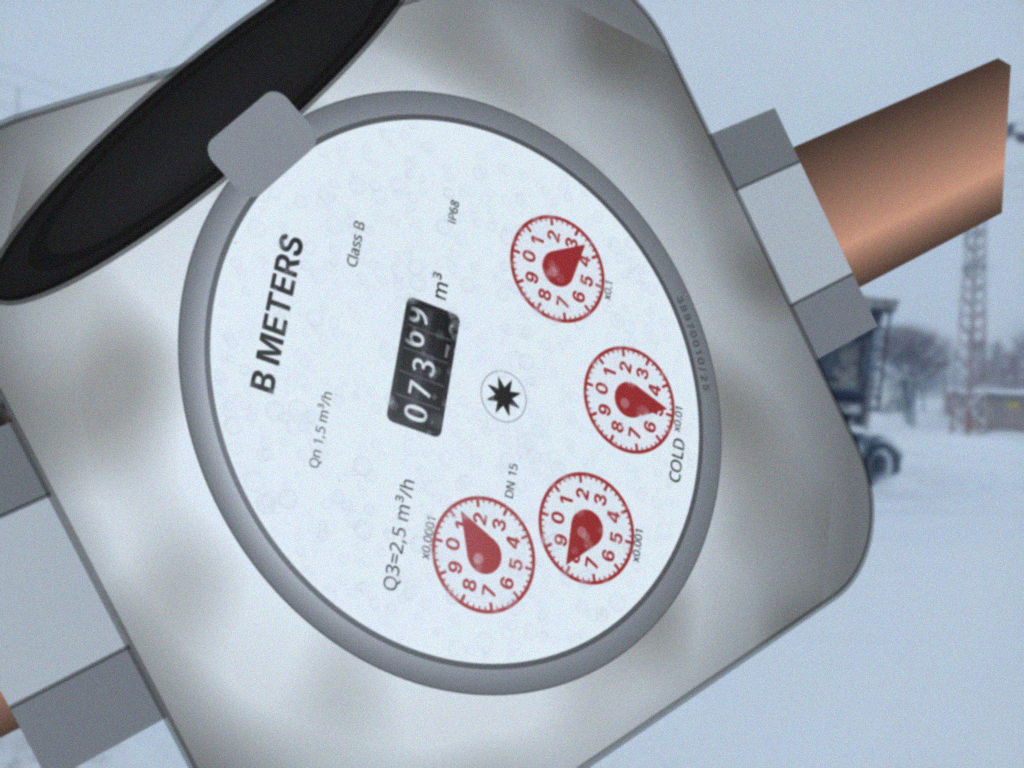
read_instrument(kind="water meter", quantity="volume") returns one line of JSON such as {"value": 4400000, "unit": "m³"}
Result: {"value": 7369.3481, "unit": "m³"}
